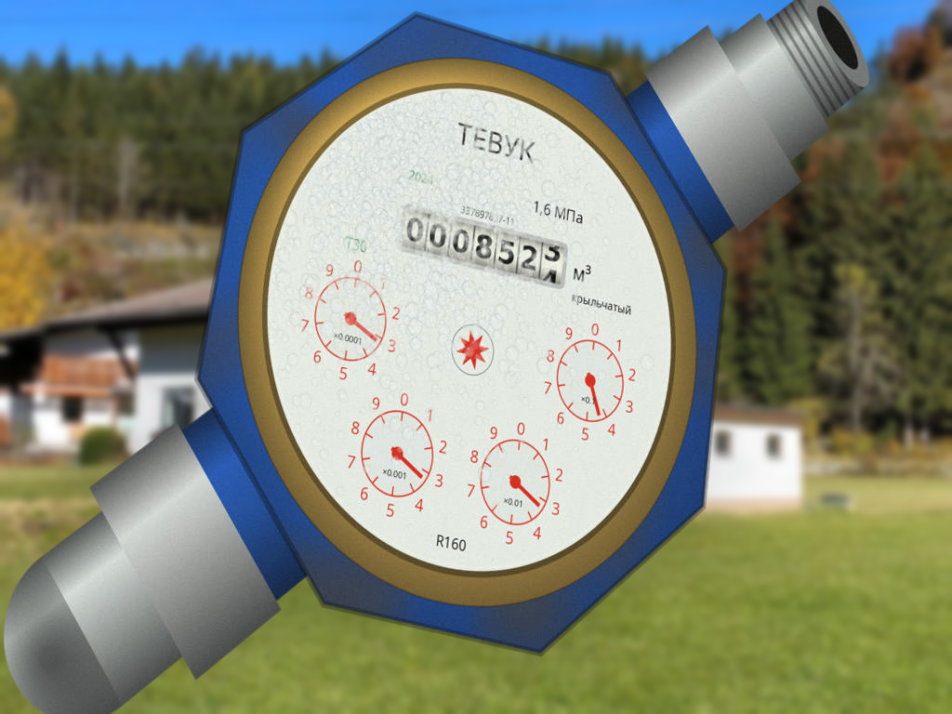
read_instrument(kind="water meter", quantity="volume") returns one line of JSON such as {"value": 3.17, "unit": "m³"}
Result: {"value": 8523.4333, "unit": "m³"}
